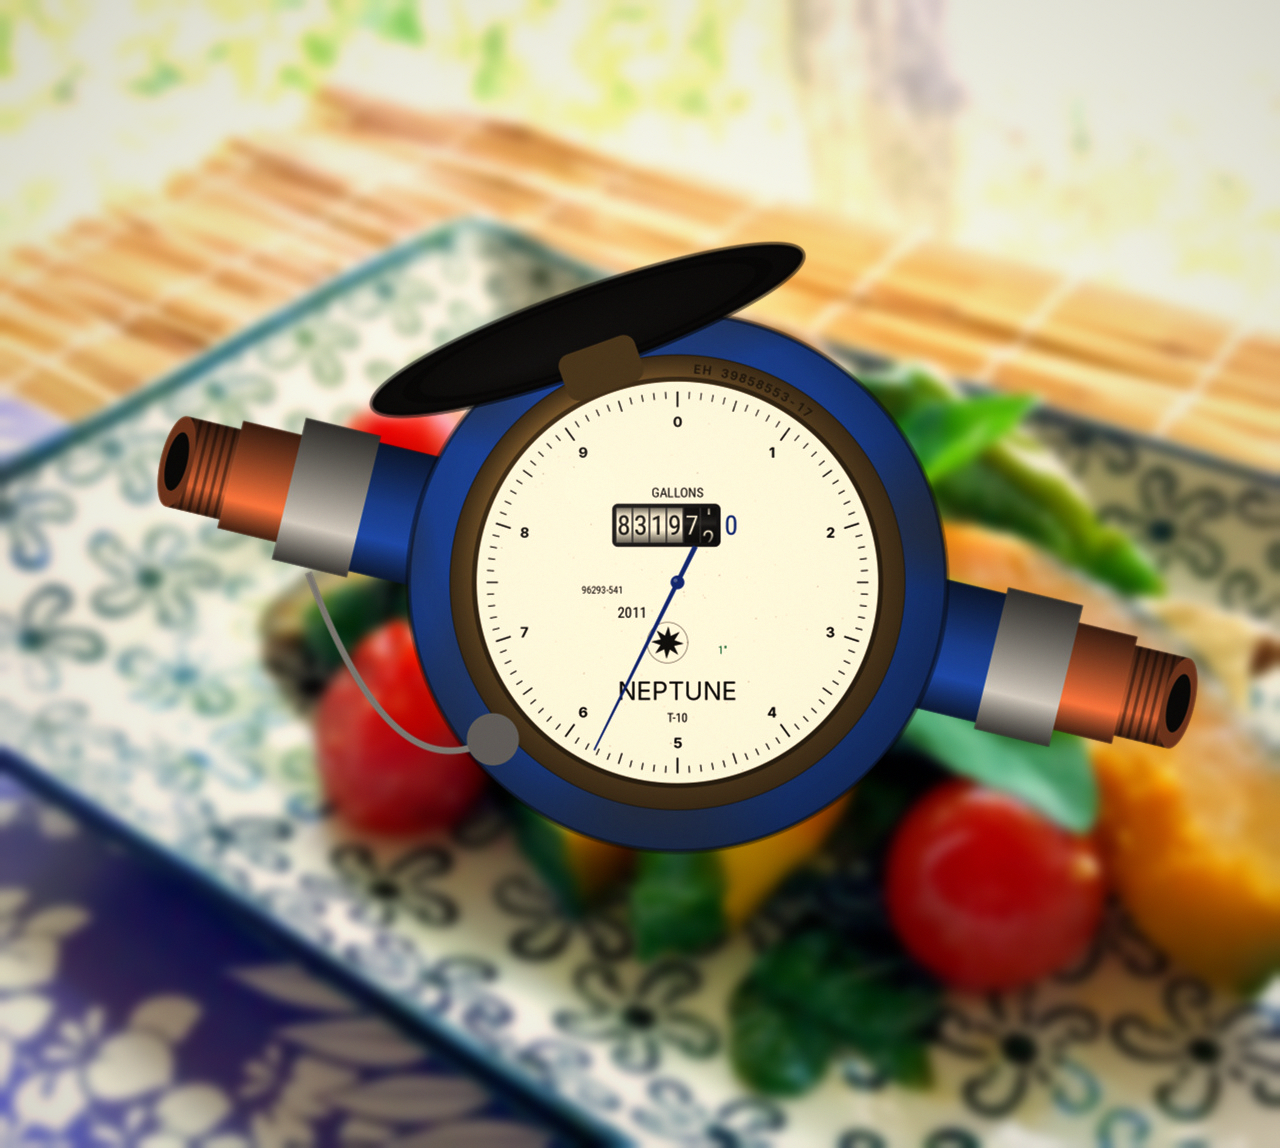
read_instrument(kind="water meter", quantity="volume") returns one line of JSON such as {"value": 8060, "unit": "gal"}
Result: {"value": 8319715.7, "unit": "gal"}
